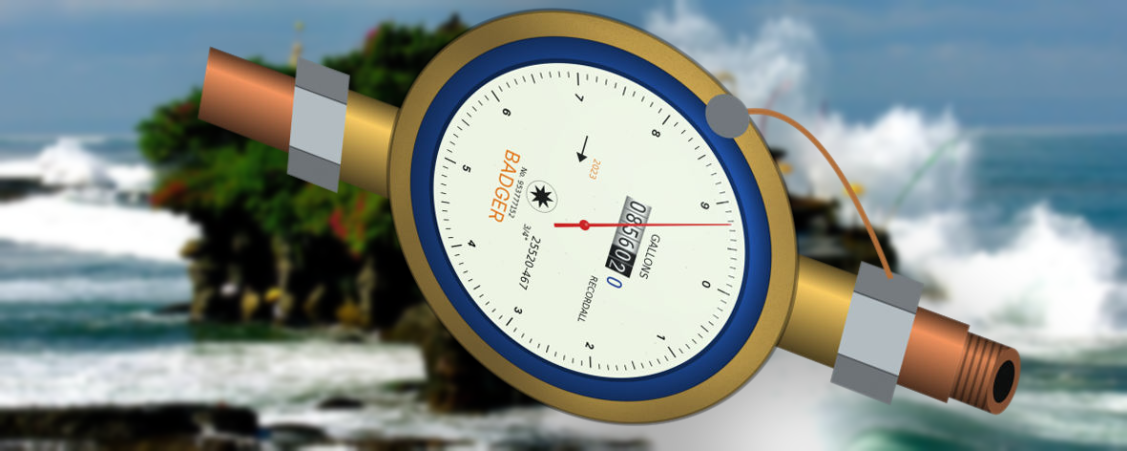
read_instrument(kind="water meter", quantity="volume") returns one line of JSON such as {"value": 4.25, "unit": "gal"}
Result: {"value": 856019.2, "unit": "gal"}
